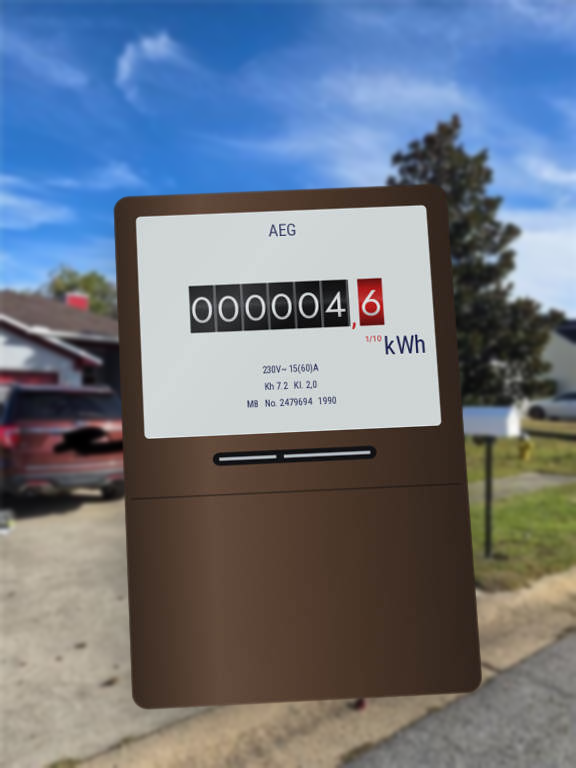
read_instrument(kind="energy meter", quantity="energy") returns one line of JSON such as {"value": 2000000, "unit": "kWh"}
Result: {"value": 4.6, "unit": "kWh"}
